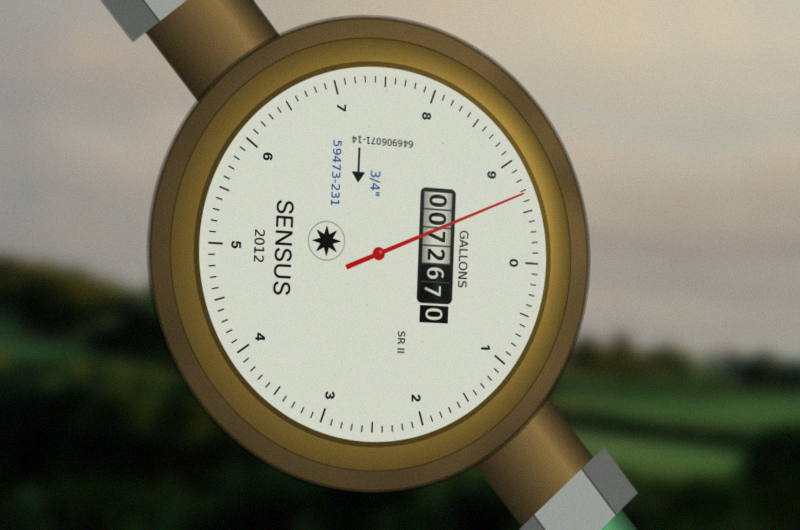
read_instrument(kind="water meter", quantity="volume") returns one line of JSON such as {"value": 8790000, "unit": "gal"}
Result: {"value": 72669.3, "unit": "gal"}
